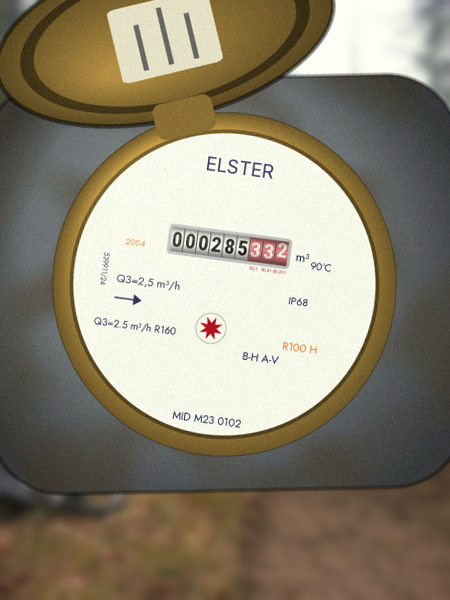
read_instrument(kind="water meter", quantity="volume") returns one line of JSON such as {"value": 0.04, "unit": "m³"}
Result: {"value": 285.332, "unit": "m³"}
